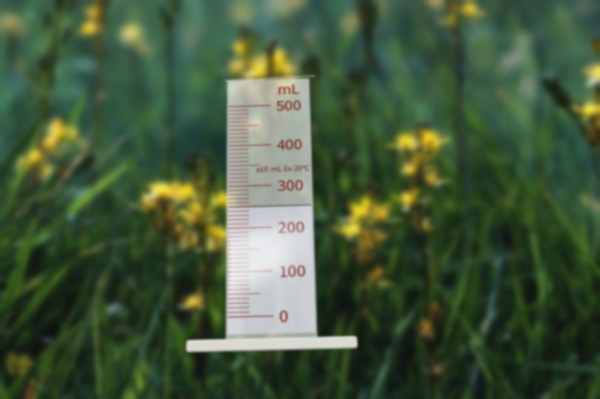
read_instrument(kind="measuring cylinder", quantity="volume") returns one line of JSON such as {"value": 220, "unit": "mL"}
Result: {"value": 250, "unit": "mL"}
